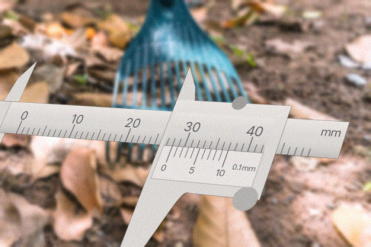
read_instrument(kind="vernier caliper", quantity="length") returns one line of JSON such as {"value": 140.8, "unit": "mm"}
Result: {"value": 28.0, "unit": "mm"}
